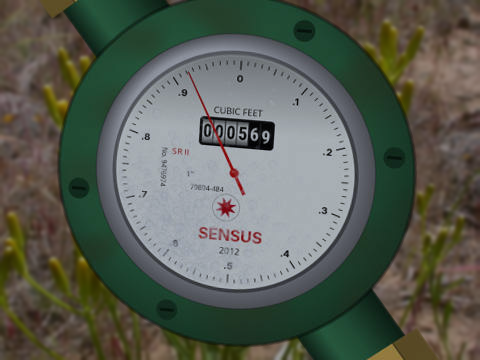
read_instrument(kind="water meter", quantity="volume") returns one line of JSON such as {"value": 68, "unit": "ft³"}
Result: {"value": 568.92, "unit": "ft³"}
